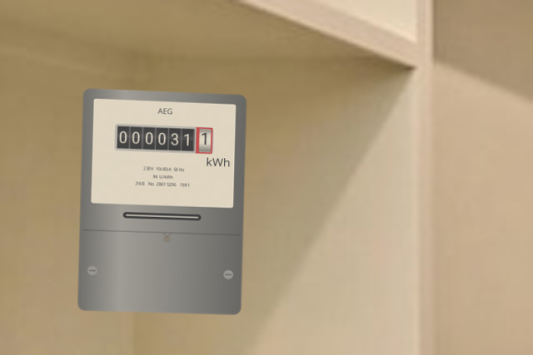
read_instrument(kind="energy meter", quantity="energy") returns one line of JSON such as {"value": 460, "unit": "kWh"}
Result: {"value": 31.1, "unit": "kWh"}
